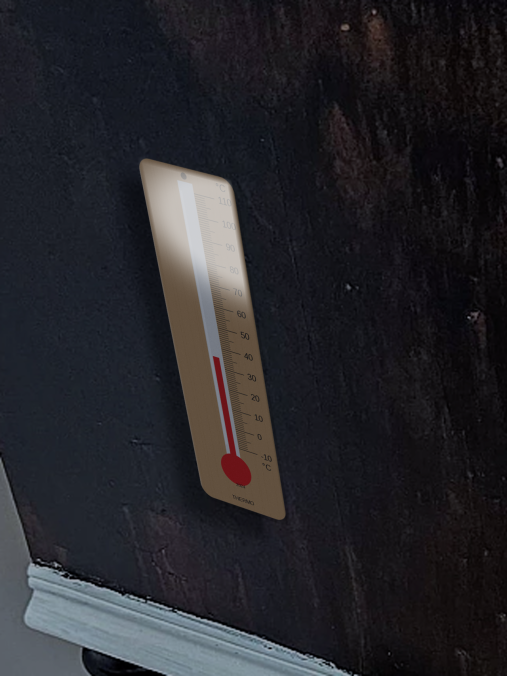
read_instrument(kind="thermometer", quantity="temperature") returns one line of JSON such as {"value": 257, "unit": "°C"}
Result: {"value": 35, "unit": "°C"}
